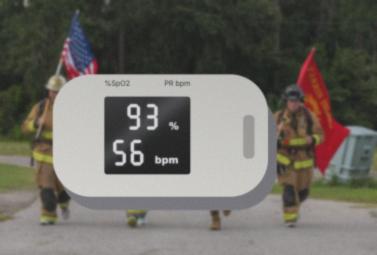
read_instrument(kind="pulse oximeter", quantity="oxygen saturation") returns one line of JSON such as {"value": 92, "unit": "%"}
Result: {"value": 93, "unit": "%"}
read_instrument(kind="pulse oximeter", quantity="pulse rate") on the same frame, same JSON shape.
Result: {"value": 56, "unit": "bpm"}
